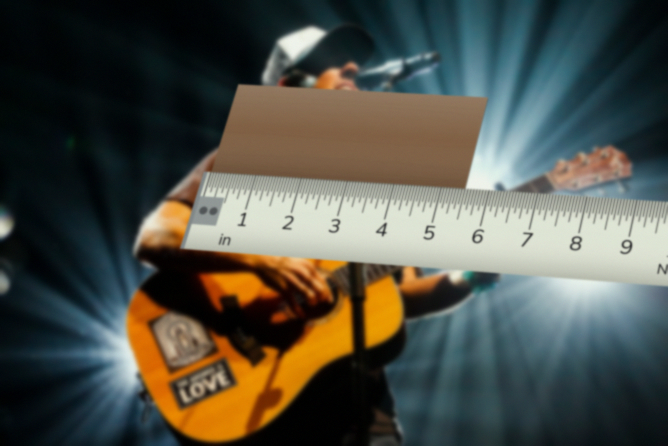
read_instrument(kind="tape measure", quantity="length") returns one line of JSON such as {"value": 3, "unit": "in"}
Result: {"value": 5.5, "unit": "in"}
